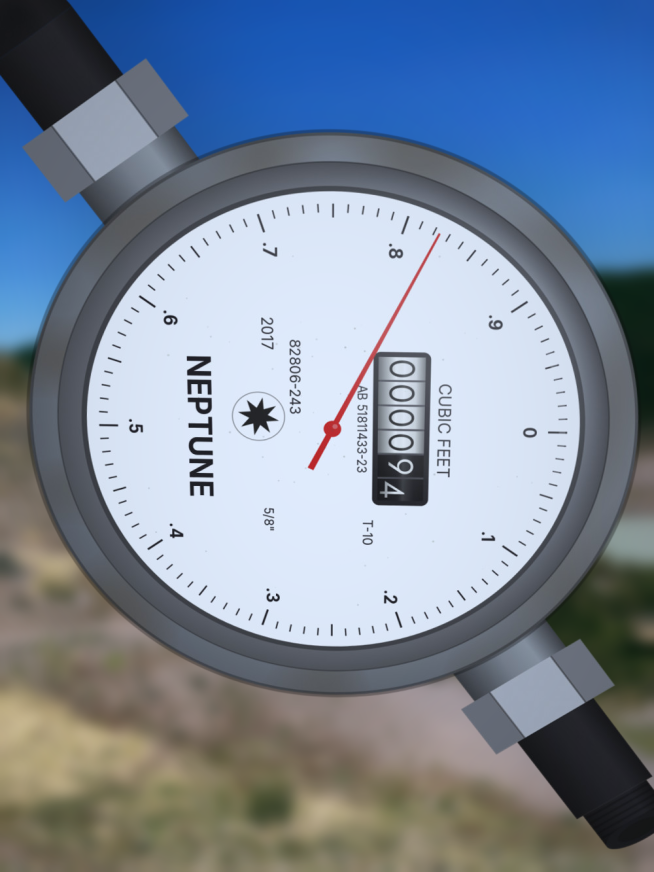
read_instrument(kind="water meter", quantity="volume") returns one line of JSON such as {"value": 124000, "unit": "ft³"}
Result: {"value": 93.82, "unit": "ft³"}
